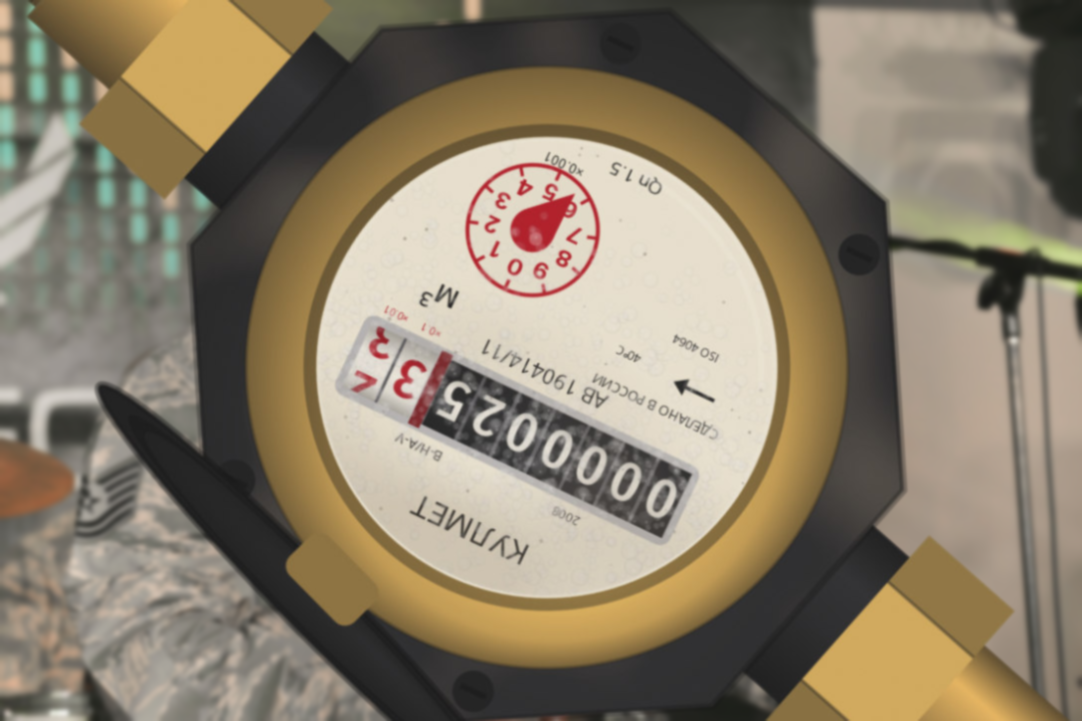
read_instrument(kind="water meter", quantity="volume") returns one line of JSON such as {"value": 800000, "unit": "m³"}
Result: {"value": 25.325, "unit": "m³"}
